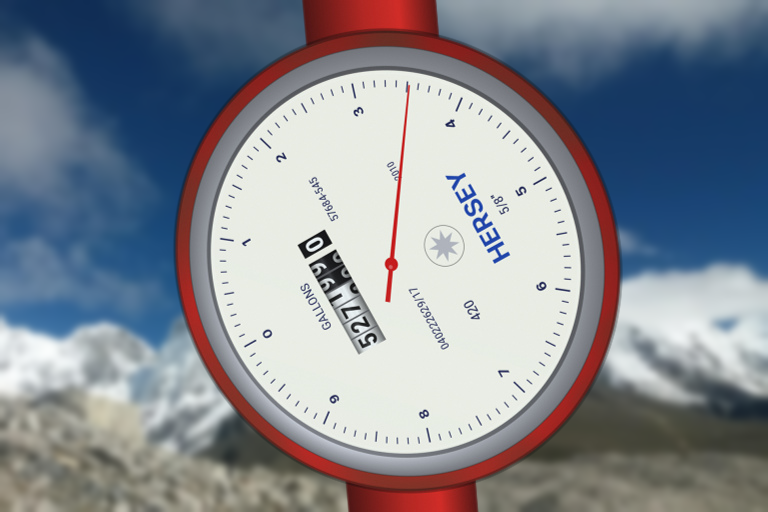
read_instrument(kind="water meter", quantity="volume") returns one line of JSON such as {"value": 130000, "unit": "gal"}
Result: {"value": 5271993.5, "unit": "gal"}
